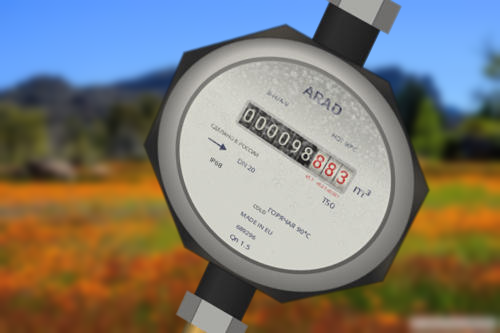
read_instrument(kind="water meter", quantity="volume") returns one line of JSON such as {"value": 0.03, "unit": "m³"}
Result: {"value": 98.883, "unit": "m³"}
